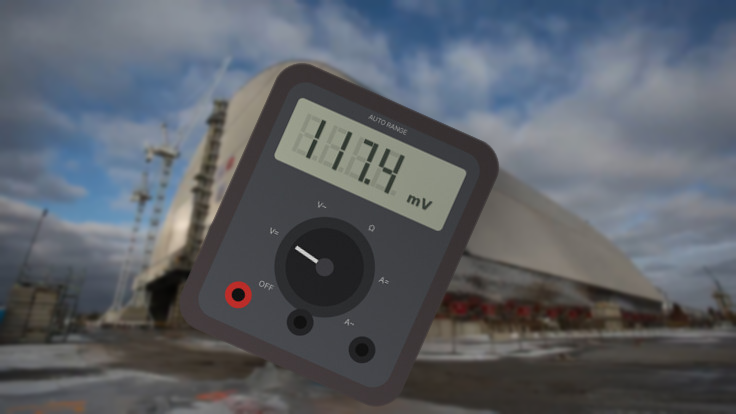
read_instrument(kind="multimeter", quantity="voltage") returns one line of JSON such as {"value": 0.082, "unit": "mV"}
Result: {"value": 117.4, "unit": "mV"}
